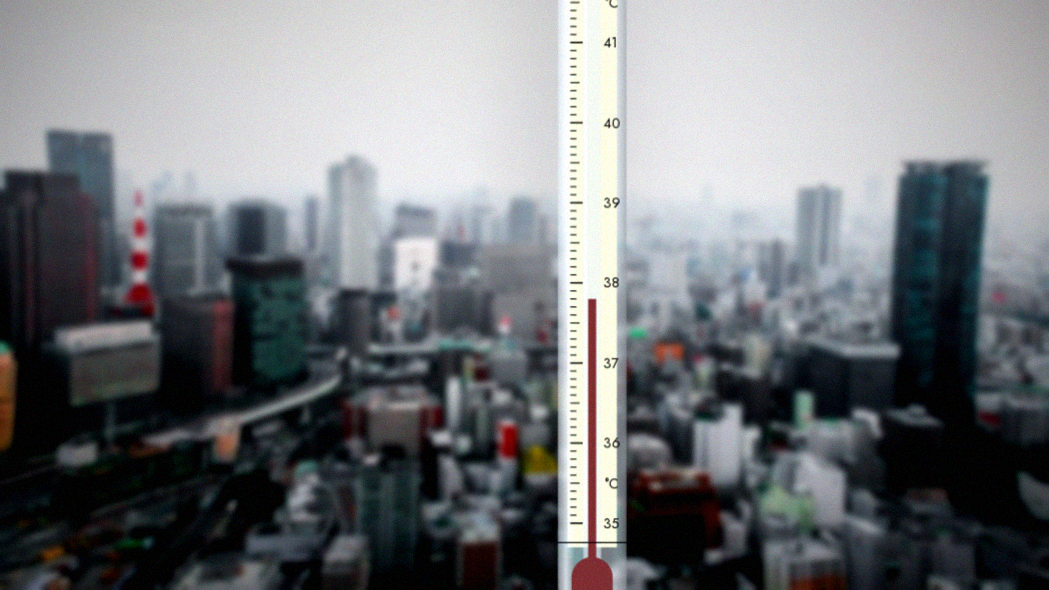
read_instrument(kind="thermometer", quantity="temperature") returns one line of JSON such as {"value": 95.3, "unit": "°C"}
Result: {"value": 37.8, "unit": "°C"}
